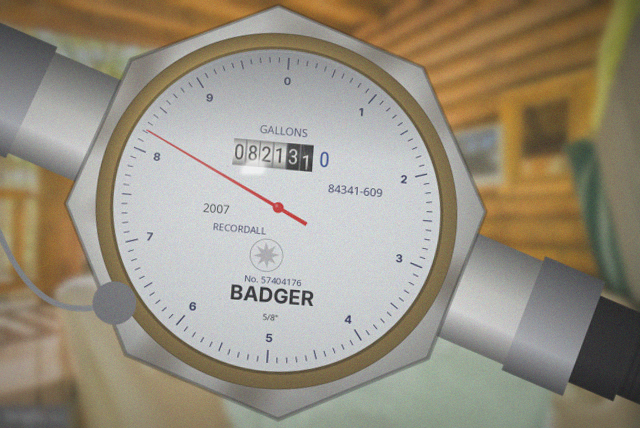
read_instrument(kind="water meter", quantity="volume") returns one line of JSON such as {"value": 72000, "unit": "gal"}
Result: {"value": 821308.2, "unit": "gal"}
